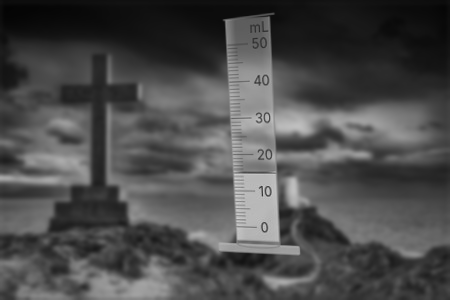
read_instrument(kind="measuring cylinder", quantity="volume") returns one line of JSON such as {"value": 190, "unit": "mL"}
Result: {"value": 15, "unit": "mL"}
